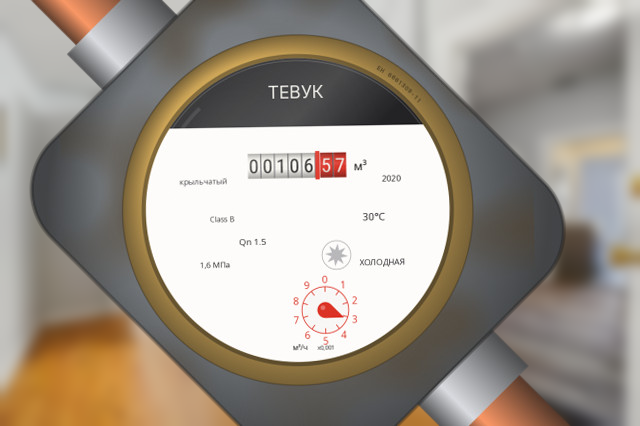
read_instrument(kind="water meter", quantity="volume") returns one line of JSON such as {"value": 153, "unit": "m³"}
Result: {"value": 106.573, "unit": "m³"}
